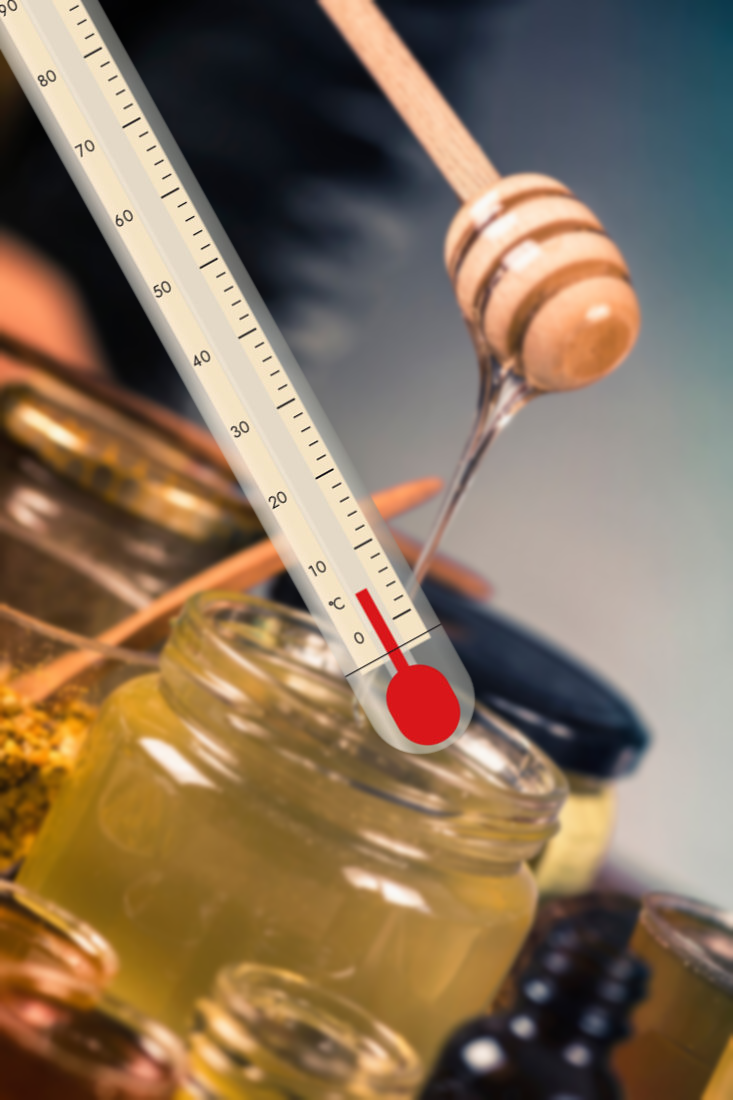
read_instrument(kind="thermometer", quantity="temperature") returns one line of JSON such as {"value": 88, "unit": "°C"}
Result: {"value": 5, "unit": "°C"}
